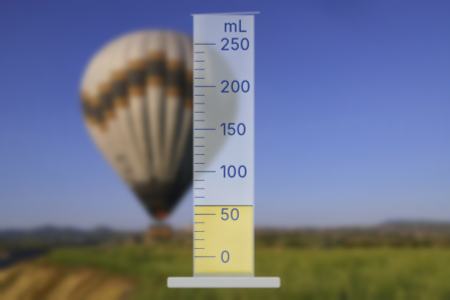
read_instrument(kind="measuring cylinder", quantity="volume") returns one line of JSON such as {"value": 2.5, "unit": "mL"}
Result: {"value": 60, "unit": "mL"}
